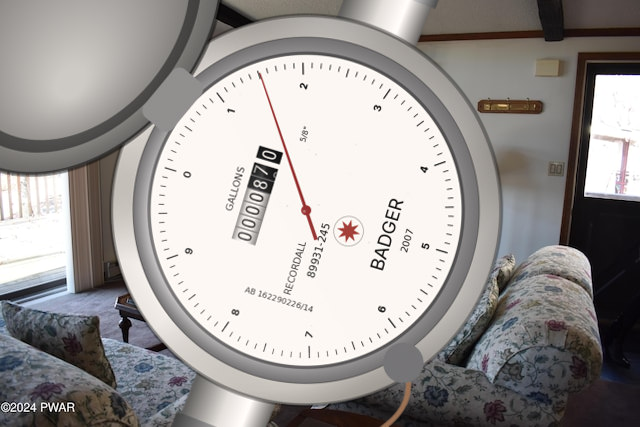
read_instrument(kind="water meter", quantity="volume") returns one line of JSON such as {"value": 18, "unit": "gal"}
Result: {"value": 871.5, "unit": "gal"}
